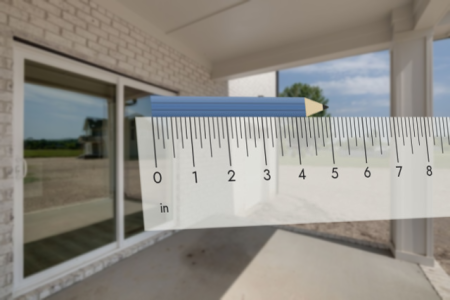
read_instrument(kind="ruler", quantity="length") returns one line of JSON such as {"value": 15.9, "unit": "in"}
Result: {"value": 5, "unit": "in"}
